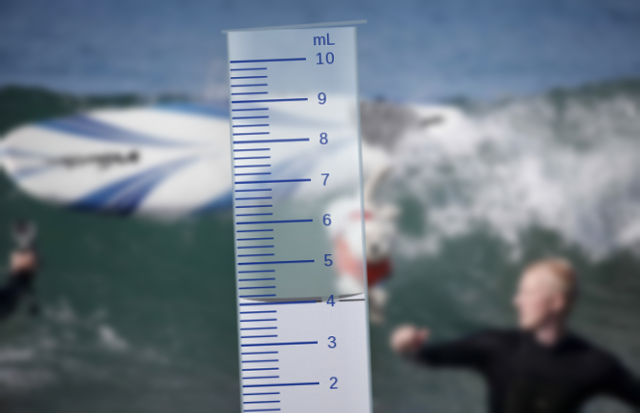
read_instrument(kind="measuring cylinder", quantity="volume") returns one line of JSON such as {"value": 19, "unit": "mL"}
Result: {"value": 4, "unit": "mL"}
